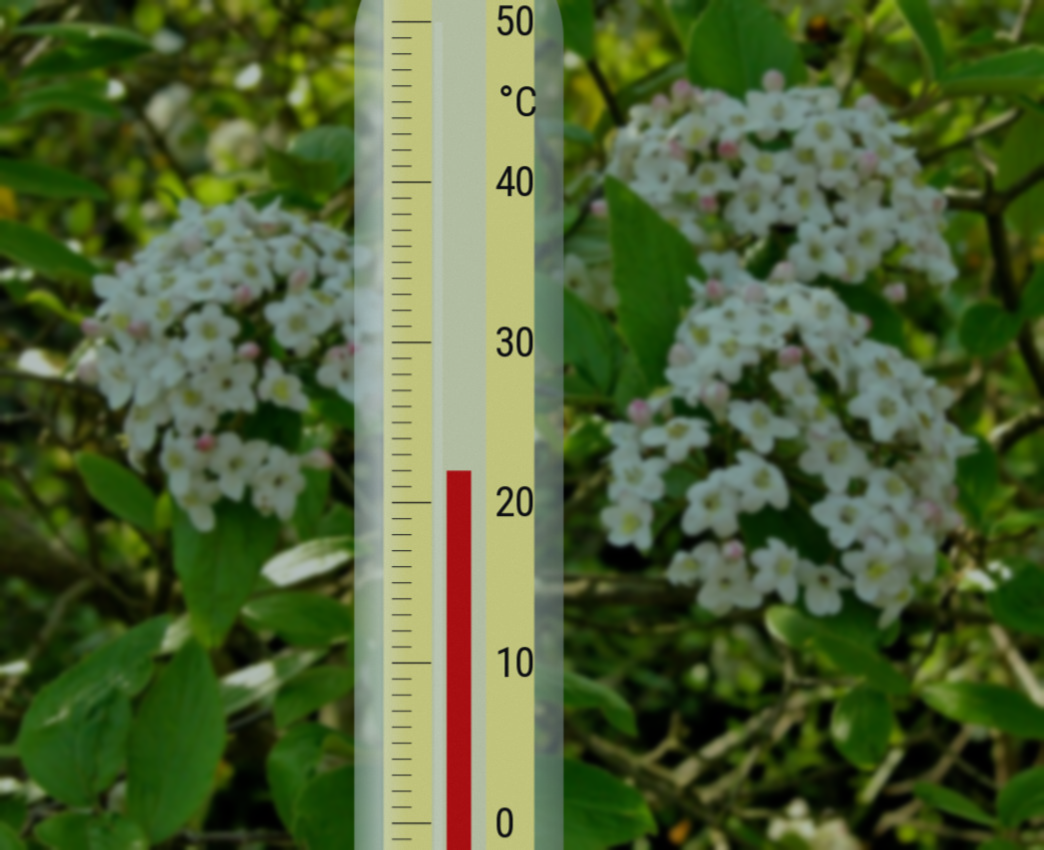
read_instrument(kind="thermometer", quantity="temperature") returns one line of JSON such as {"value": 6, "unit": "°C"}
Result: {"value": 22, "unit": "°C"}
